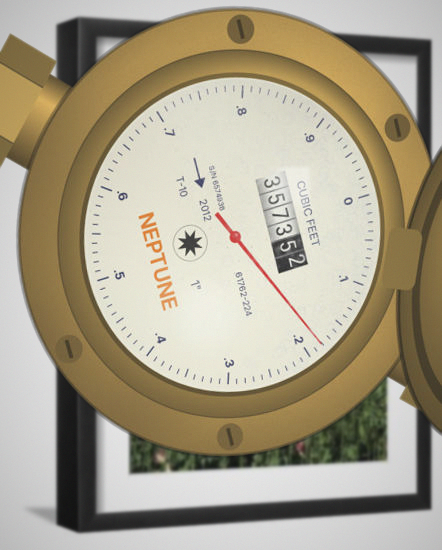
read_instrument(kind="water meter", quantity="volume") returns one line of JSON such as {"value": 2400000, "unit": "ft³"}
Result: {"value": 357352.18, "unit": "ft³"}
